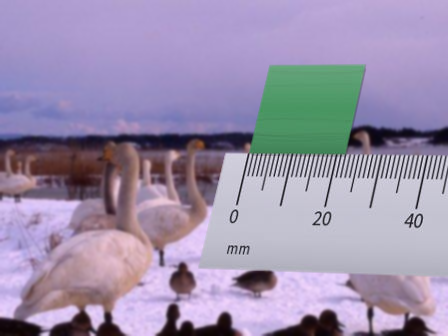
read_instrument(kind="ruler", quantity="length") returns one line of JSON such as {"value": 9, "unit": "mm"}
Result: {"value": 22, "unit": "mm"}
